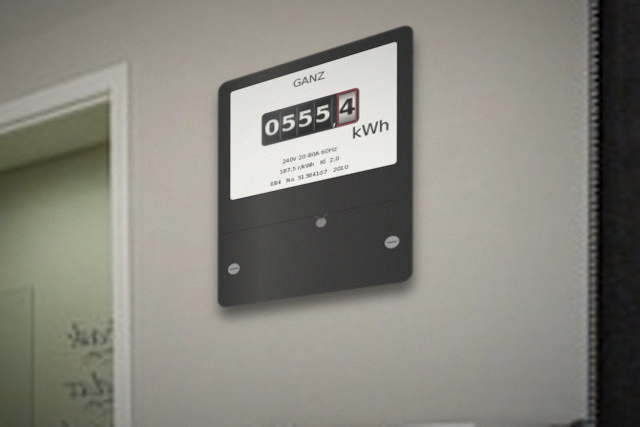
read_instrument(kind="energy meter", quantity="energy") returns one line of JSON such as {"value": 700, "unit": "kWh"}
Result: {"value": 555.4, "unit": "kWh"}
